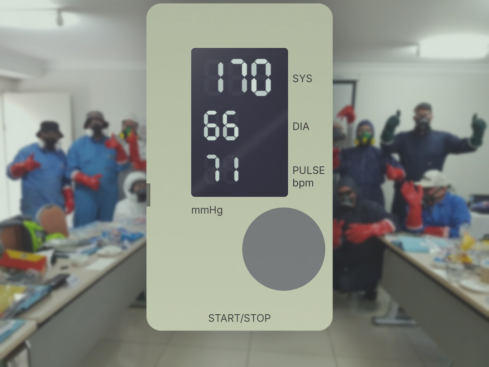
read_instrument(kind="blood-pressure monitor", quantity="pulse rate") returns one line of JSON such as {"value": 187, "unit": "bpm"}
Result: {"value": 71, "unit": "bpm"}
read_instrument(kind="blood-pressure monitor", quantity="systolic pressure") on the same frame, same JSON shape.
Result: {"value": 170, "unit": "mmHg"}
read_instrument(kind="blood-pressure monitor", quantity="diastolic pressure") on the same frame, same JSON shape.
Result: {"value": 66, "unit": "mmHg"}
